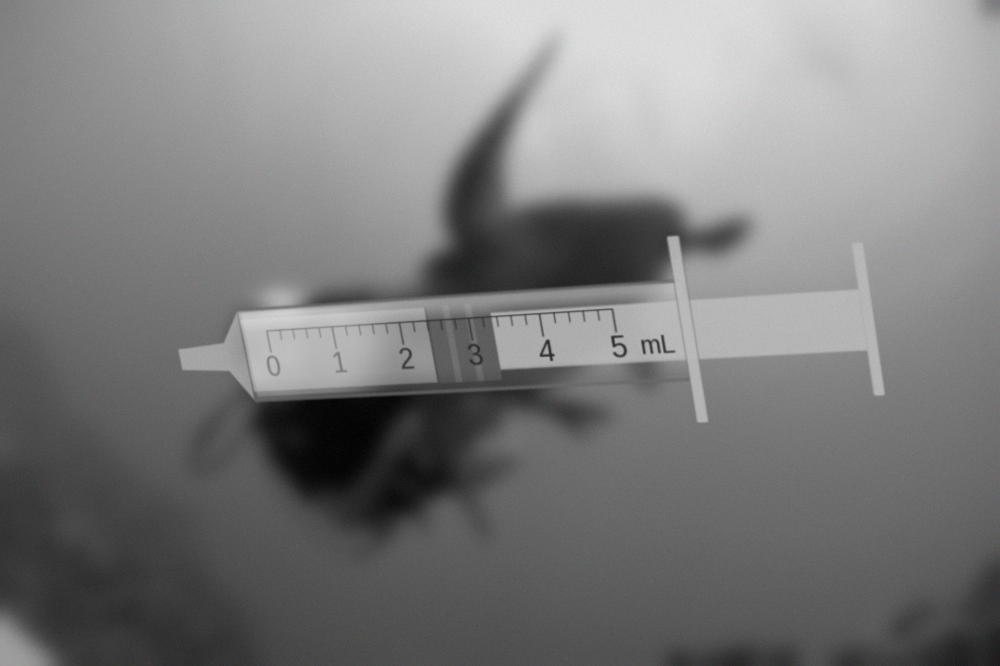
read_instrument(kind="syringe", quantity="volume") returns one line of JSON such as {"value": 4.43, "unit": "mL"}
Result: {"value": 2.4, "unit": "mL"}
